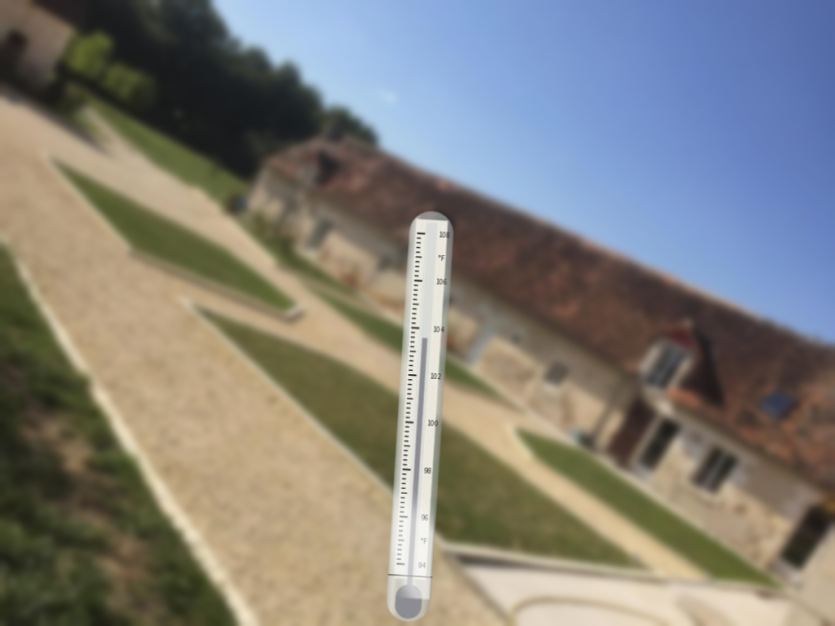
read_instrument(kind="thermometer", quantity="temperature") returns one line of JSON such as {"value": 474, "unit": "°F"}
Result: {"value": 103.6, "unit": "°F"}
